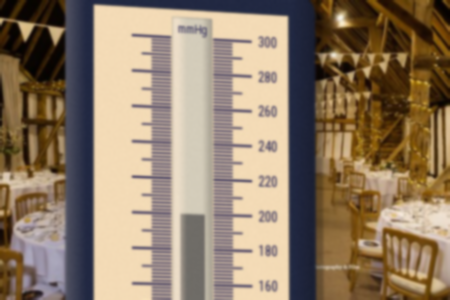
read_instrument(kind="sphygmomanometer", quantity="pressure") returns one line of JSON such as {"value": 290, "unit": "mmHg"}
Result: {"value": 200, "unit": "mmHg"}
